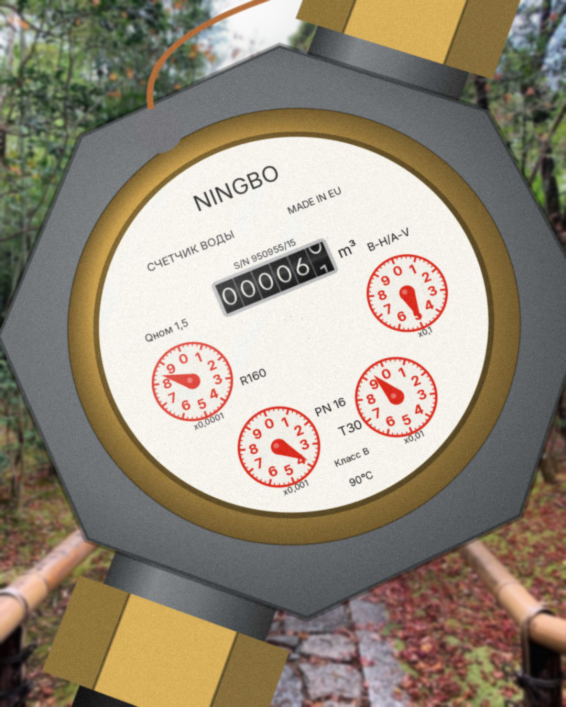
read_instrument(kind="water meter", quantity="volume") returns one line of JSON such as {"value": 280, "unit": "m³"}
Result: {"value": 60.4938, "unit": "m³"}
